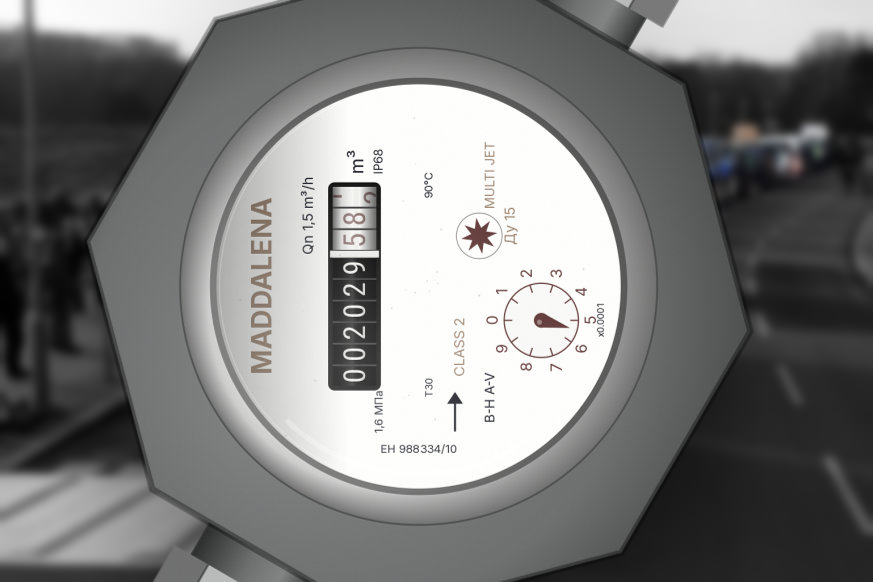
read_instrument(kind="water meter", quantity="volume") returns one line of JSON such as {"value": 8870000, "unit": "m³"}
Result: {"value": 2029.5815, "unit": "m³"}
